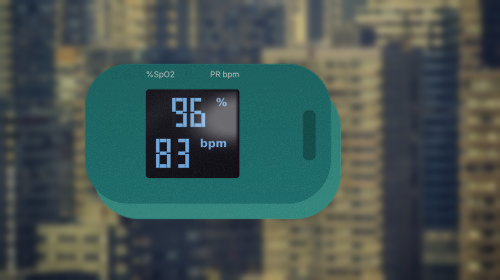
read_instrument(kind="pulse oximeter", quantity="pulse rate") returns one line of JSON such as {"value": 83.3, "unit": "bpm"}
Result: {"value": 83, "unit": "bpm"}
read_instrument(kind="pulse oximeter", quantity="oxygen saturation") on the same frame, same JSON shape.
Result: {"value": 96, "unit": "%"}
